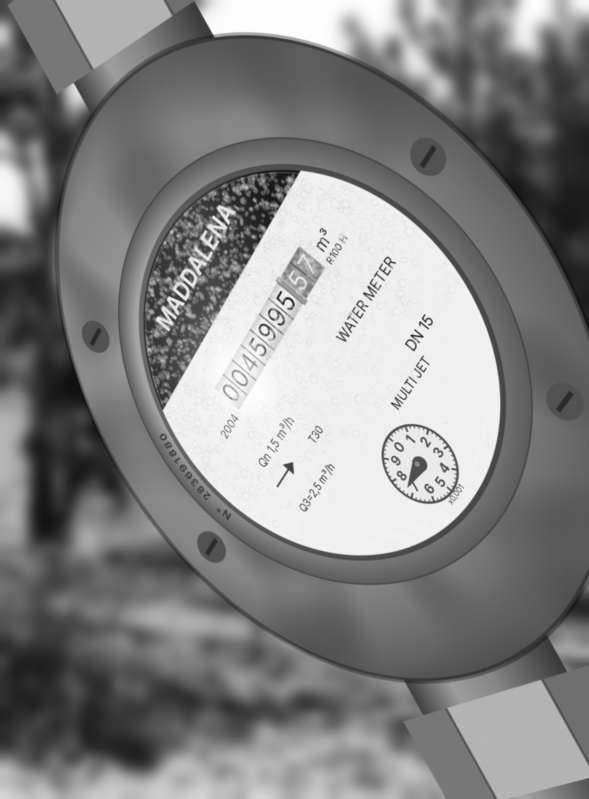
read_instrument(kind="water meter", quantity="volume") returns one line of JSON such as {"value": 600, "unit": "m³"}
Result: {"value": 45995.577, "unit": "m³"}
